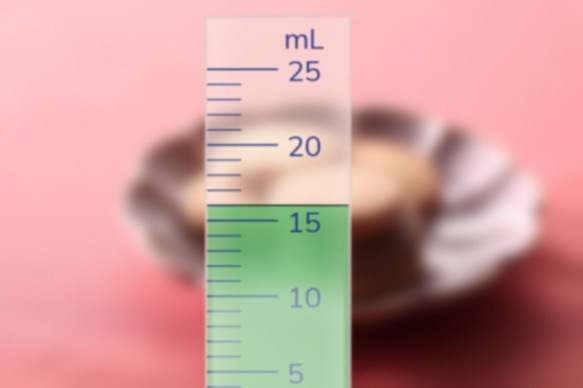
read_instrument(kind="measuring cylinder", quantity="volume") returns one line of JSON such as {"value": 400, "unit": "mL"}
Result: {"value": 16, "unit": "mL"}
